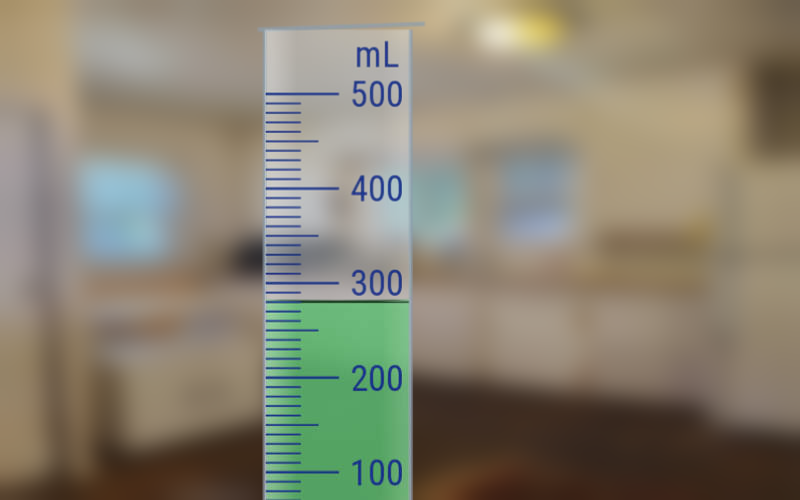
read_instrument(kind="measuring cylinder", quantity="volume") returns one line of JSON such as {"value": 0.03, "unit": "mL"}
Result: {"value": 280, "unit": "mL"}
